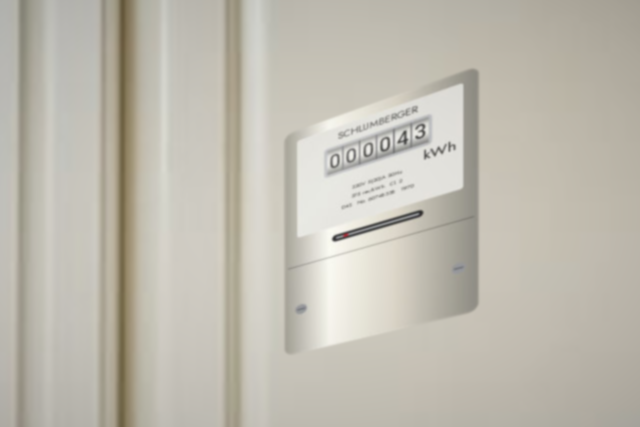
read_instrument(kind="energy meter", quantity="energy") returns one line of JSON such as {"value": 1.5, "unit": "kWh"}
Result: {"value": 43, "unit": "kWh"}
